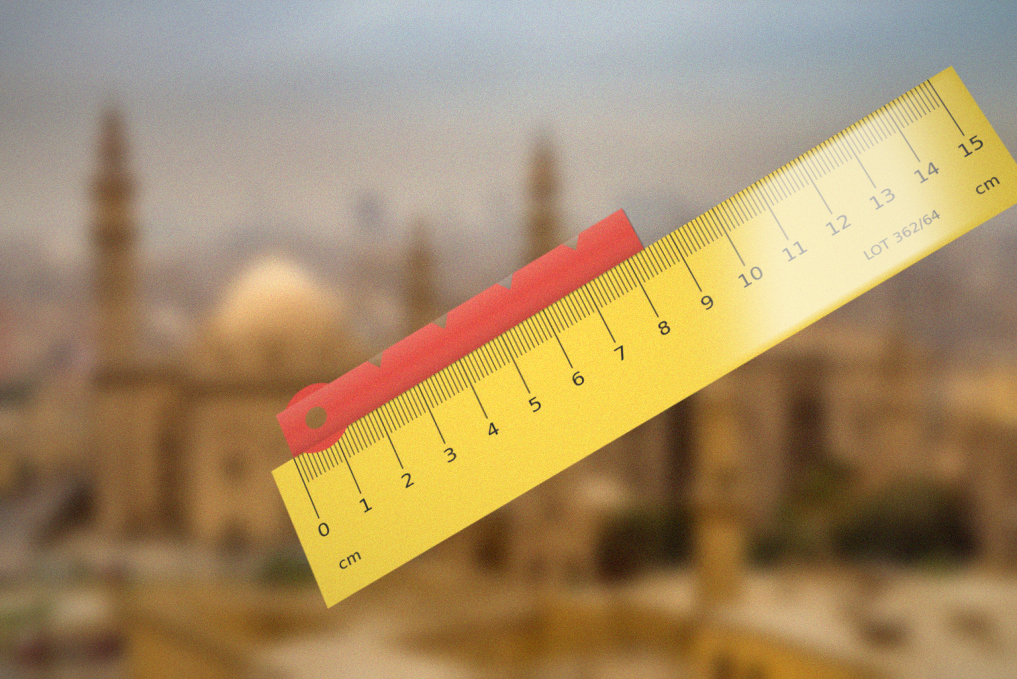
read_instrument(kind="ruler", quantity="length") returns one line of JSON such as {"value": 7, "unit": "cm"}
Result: {"value": 8.4, "unit": "cm"}
